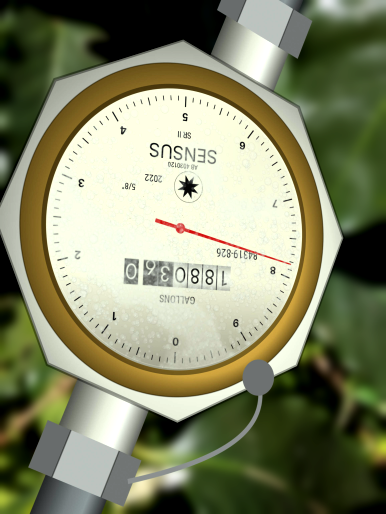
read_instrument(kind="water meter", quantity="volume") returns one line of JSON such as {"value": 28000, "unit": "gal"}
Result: {"value": 1880357.8, "unit": "gal"}
